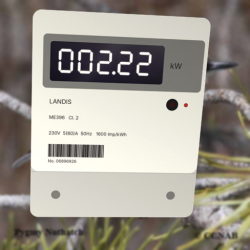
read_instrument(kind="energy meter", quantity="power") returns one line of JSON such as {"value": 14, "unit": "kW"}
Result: {"value": 2.22, "unit": "kW"}
